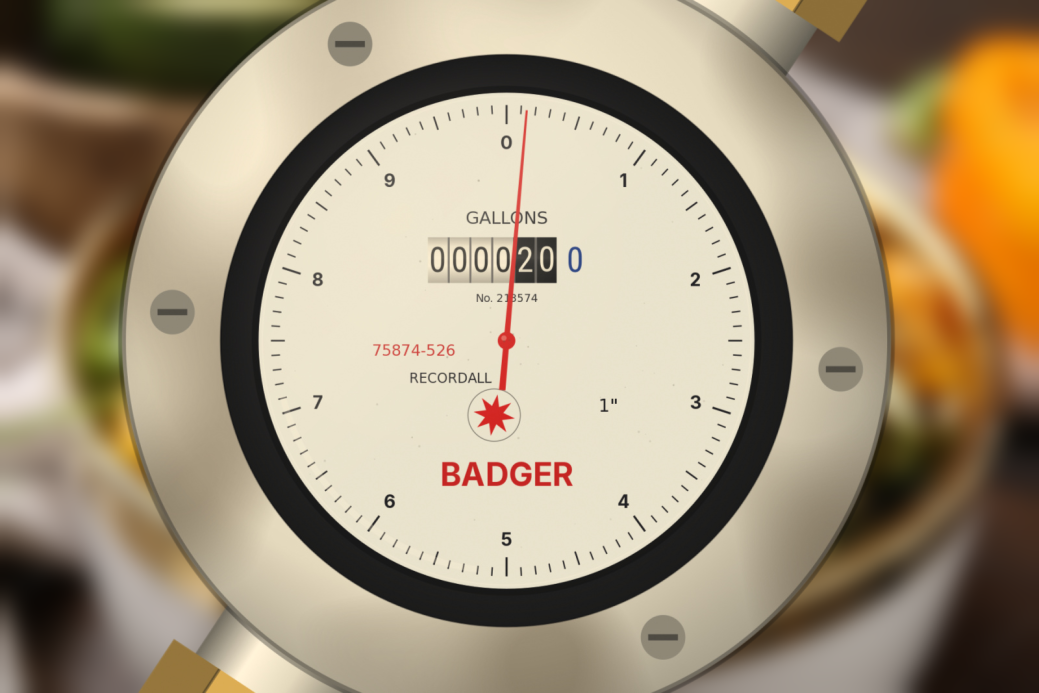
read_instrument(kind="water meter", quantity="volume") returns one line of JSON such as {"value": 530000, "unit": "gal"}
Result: {"value": 200.1, "unit": "gal"}
